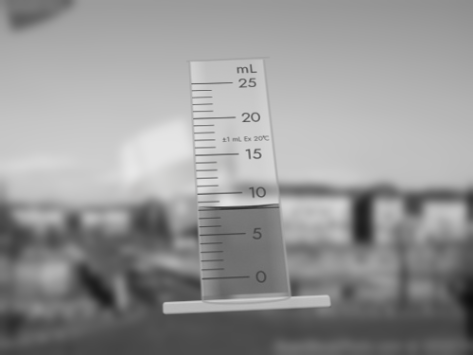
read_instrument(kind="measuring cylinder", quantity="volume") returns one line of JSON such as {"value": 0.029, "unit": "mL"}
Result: {"value": 8, "unit": "mL"}
